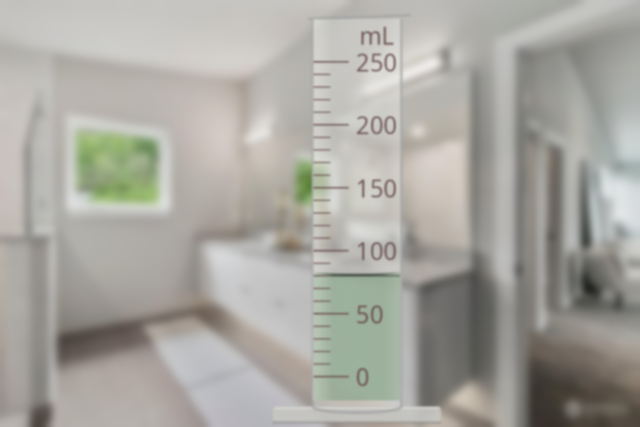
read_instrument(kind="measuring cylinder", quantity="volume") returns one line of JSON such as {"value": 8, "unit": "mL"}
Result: {"value": 80, "unit": "mL"}
